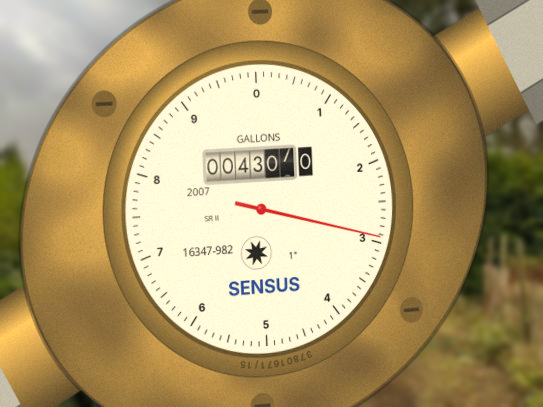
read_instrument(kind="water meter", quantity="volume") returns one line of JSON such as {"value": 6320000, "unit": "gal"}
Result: {"value": 43072.9, "unit": "gal"}
